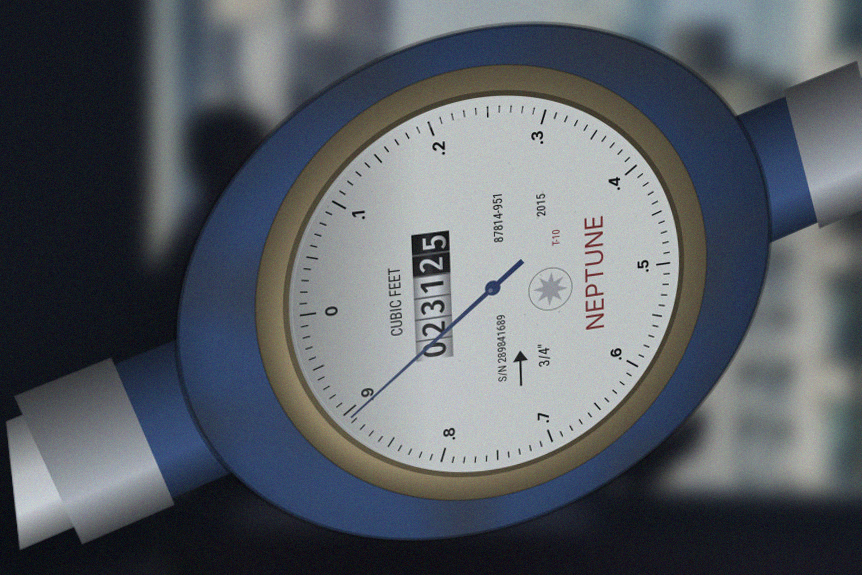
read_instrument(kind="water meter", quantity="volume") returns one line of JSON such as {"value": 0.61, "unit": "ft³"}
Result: {"value": 23124.89, "unit": "ft³"}
